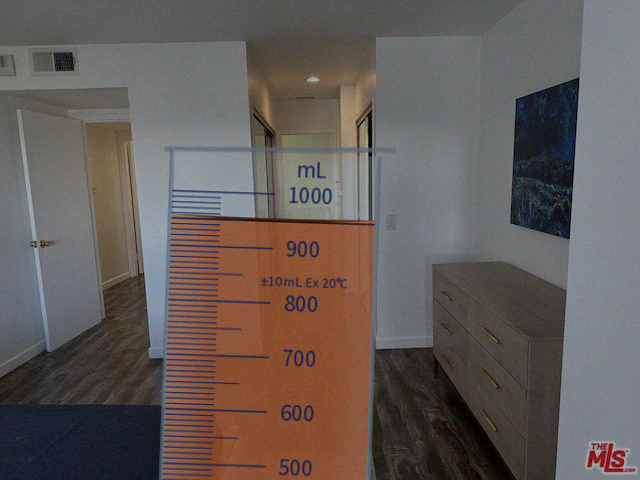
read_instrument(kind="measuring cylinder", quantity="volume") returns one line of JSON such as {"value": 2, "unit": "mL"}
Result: {"value": 950, "unit": "mL"}
